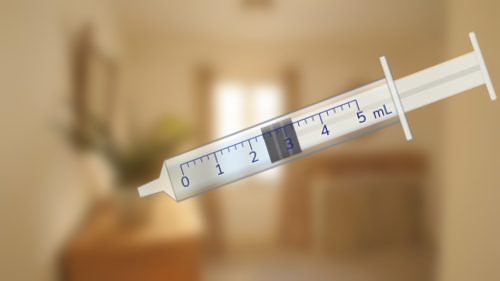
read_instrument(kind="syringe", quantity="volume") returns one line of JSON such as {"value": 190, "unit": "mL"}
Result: {"value": 2.4, "unit": "mL"}
